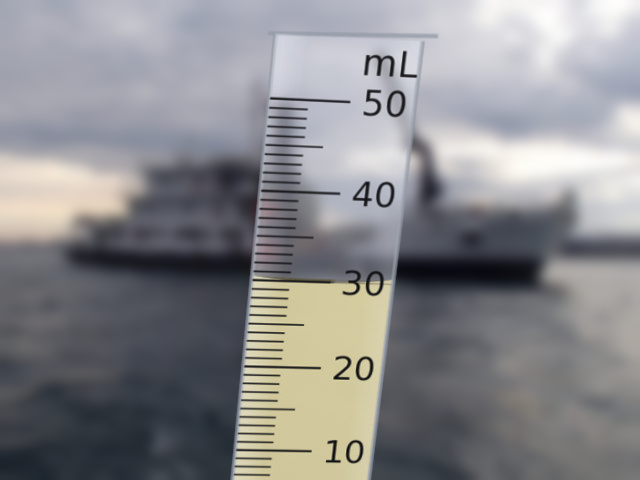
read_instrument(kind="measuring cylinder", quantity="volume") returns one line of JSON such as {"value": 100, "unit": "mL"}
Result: {"value": 30, "unit": "mL"}
